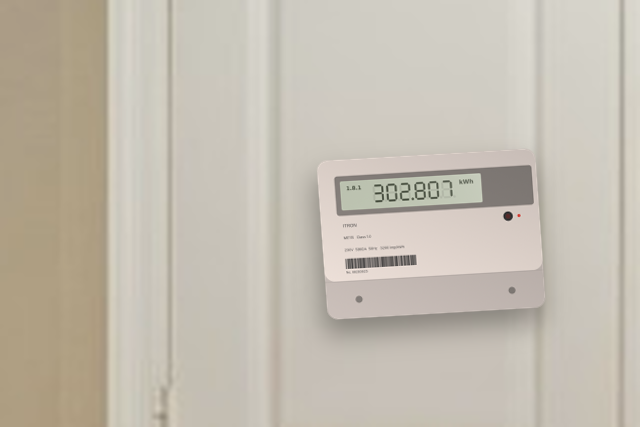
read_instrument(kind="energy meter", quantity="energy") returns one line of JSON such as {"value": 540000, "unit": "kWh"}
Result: {"value": 302.807, "unit": "kWh"}
